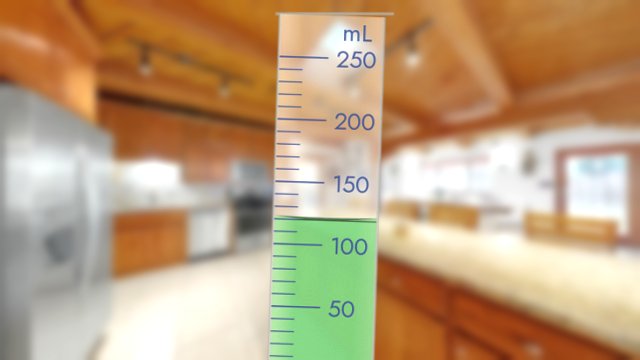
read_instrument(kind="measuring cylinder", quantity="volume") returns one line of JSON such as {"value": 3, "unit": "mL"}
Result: {"value": 120, "unit": "mL"}
